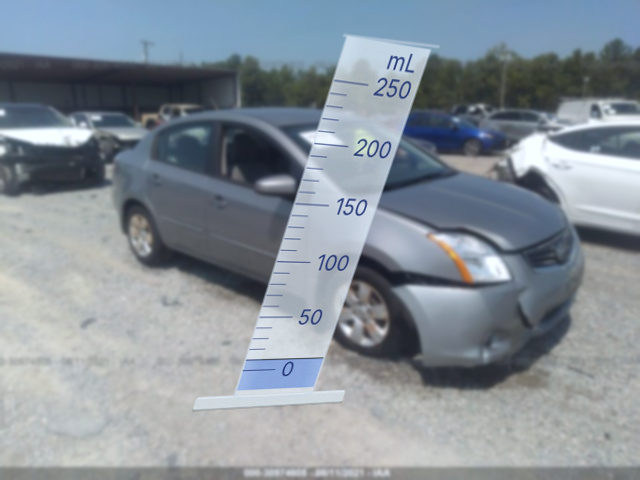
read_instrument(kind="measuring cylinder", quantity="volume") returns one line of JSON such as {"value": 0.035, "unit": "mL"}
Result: {"value": 10, "unit": "mL"}
